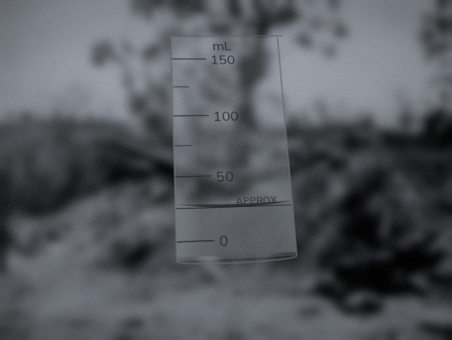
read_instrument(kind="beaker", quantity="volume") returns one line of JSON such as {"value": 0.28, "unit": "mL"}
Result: {"value": 25, "unit": "mL"}
